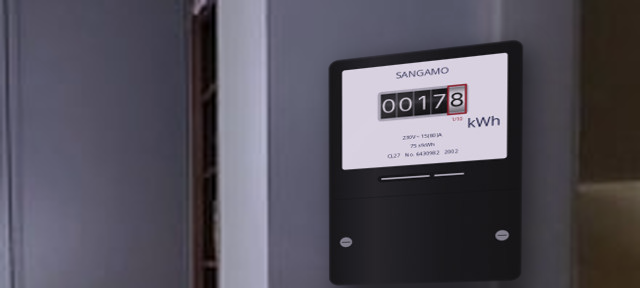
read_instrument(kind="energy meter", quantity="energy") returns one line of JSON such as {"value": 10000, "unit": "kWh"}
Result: {"value": 17.8, "unit": "kWh"}
